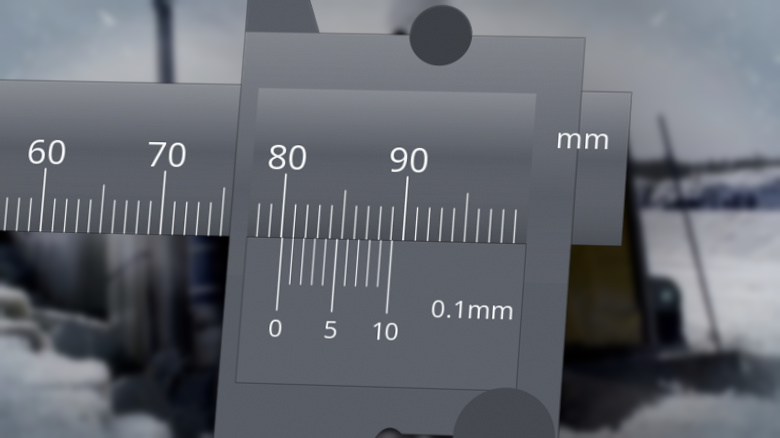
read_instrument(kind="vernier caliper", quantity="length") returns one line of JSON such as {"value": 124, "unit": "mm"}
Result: {"value": 80.1, "unit": "mm"}
